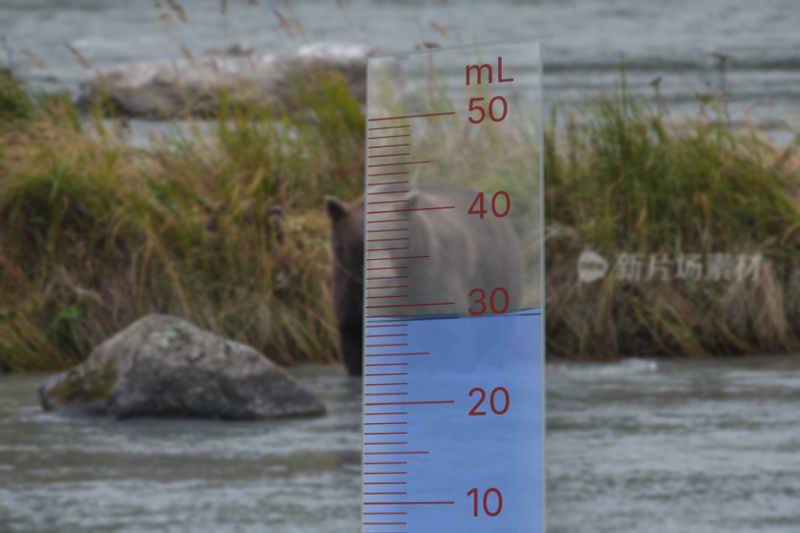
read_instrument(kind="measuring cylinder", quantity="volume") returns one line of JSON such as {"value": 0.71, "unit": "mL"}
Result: {"value": 28.5, "unit": "mL"}
